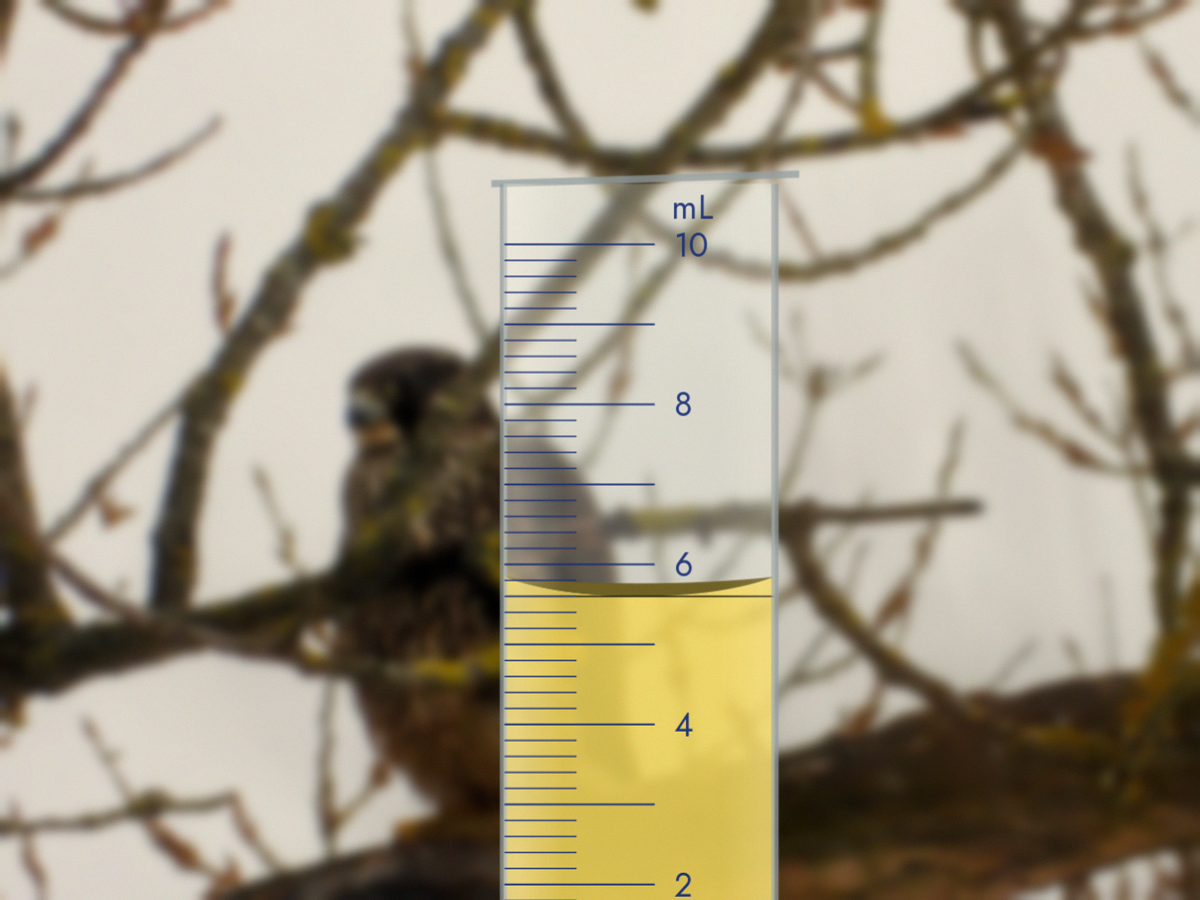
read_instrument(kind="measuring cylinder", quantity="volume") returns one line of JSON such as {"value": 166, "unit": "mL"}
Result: {"value": 5.6, "unit": "mL"}
